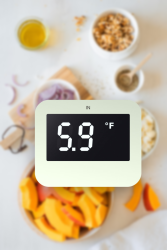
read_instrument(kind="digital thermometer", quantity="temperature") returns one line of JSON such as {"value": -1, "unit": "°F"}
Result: {"value": 5.9, "unit": "°F"}
